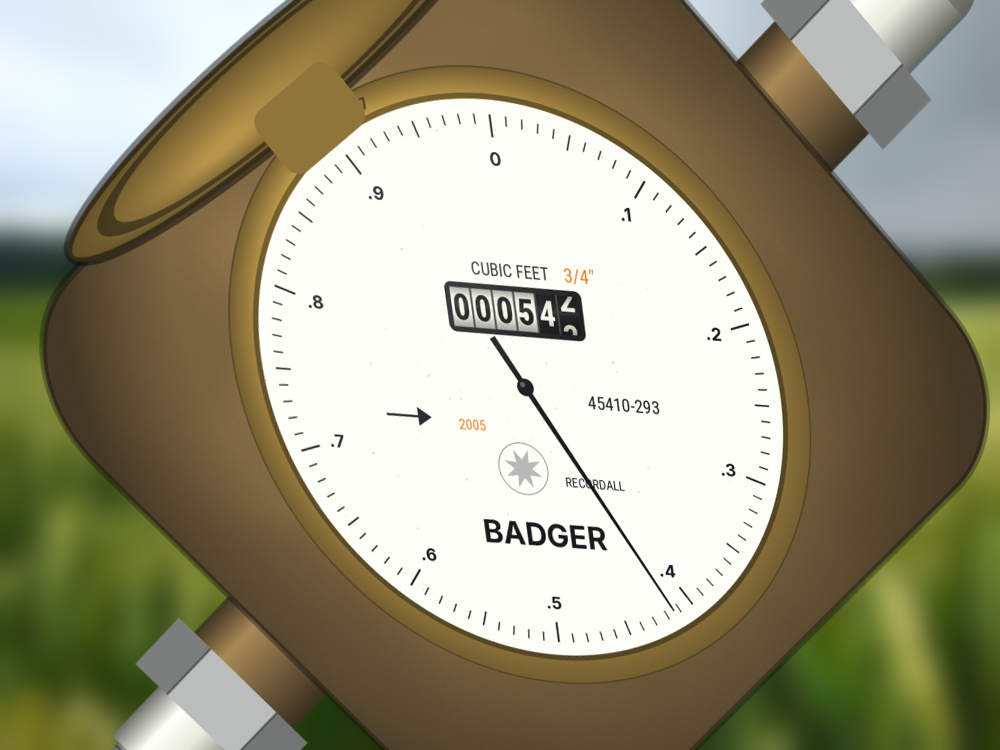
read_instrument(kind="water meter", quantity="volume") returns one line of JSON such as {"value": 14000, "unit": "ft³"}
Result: {"value": 542.41, "unit": "ft³"}
